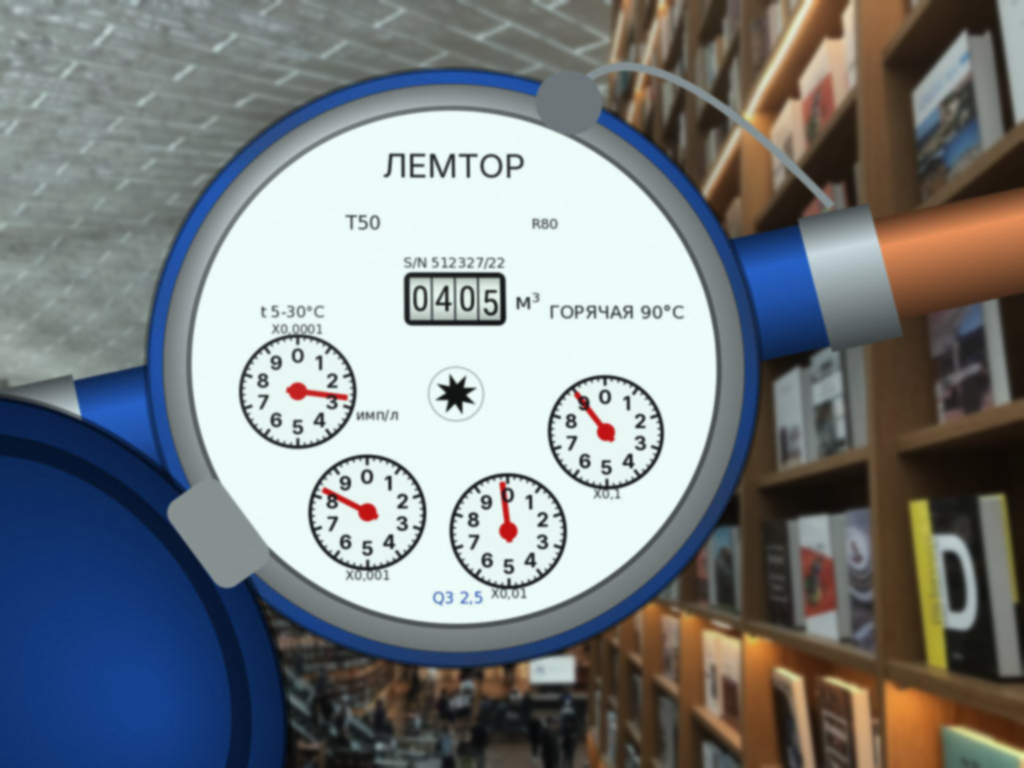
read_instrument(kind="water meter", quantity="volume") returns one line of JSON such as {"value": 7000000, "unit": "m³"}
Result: {"value": 404.8982, "unit": "m³"}
